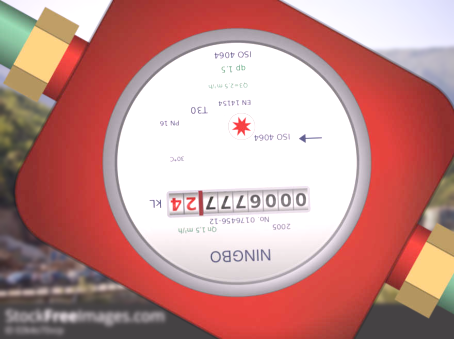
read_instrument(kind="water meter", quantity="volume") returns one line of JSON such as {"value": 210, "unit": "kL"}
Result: {"value": 6777.24, "unit": "kL"}
